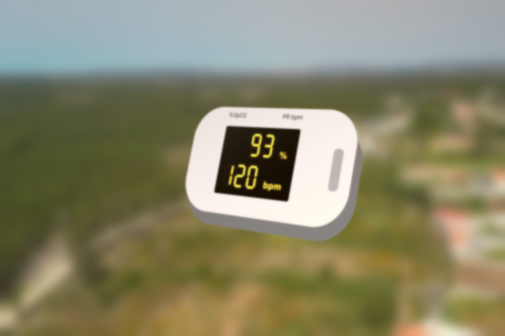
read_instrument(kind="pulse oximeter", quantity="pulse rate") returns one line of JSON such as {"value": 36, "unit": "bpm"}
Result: {"value": 120, "unit": "bpm"}
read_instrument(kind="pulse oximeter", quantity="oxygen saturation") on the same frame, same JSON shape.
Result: {"value": 93, "unit": "%"}
